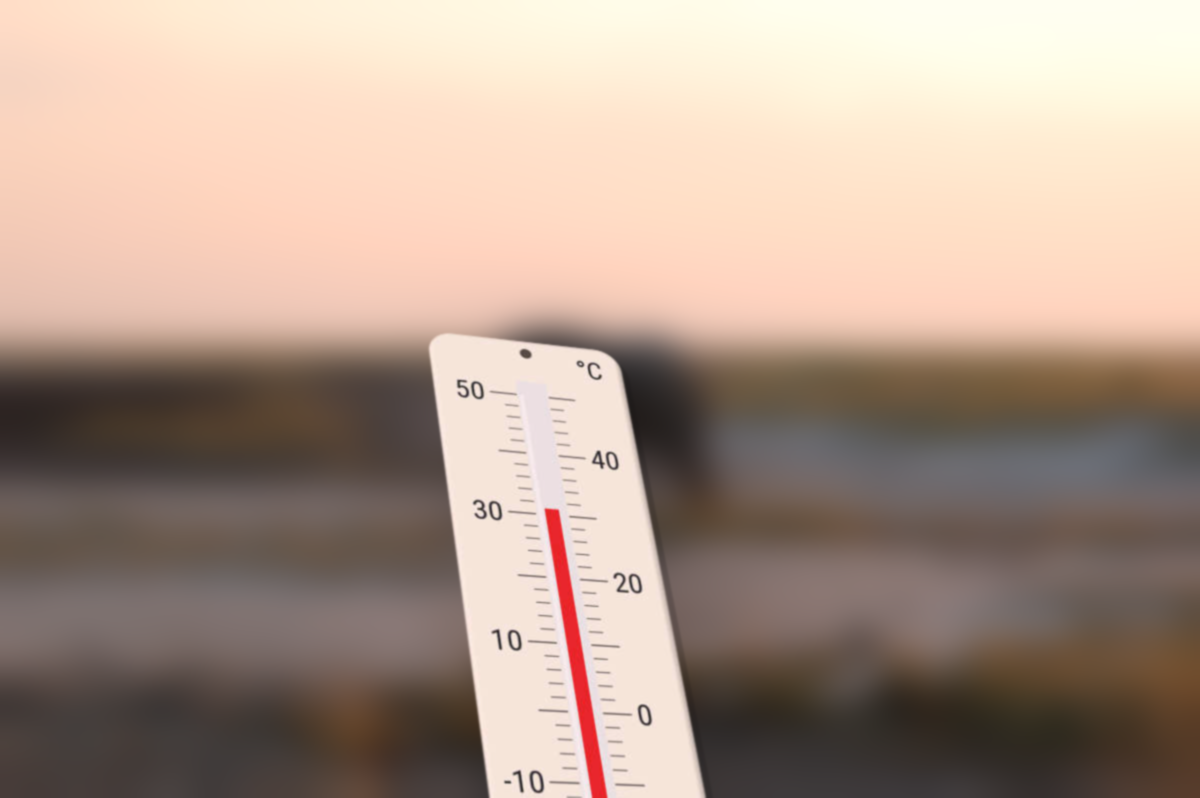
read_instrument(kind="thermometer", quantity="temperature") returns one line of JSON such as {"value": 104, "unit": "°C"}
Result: {"value": 31, "unit": "°C"}
